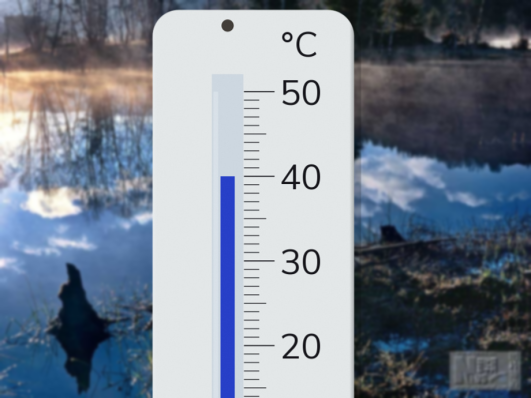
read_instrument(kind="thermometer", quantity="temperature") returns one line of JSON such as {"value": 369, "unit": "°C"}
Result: {"value": 40, "unit": "°C"}
